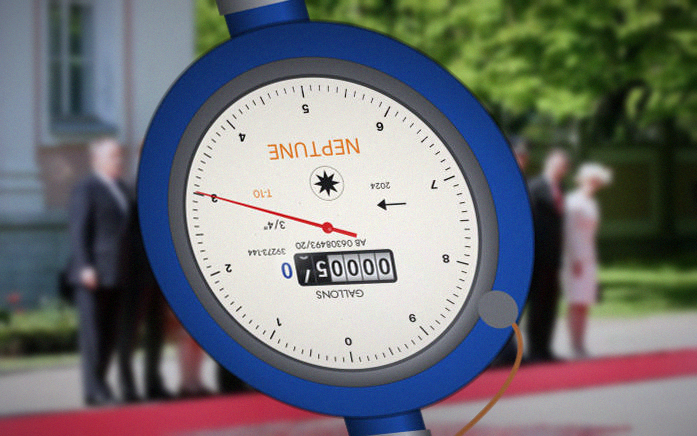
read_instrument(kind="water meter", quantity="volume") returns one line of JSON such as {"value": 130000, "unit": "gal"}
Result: {"value": 573.0, "unit": "gal"}
